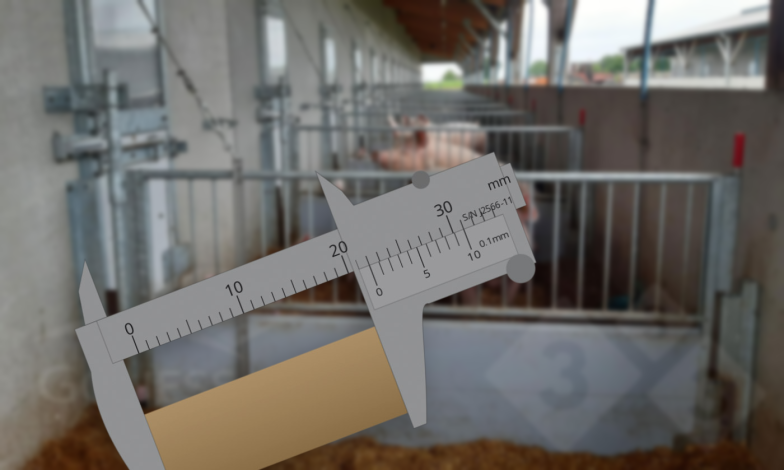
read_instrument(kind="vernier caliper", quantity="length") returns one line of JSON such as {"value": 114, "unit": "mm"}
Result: {"value": 22.0, "unit": "mm"}
